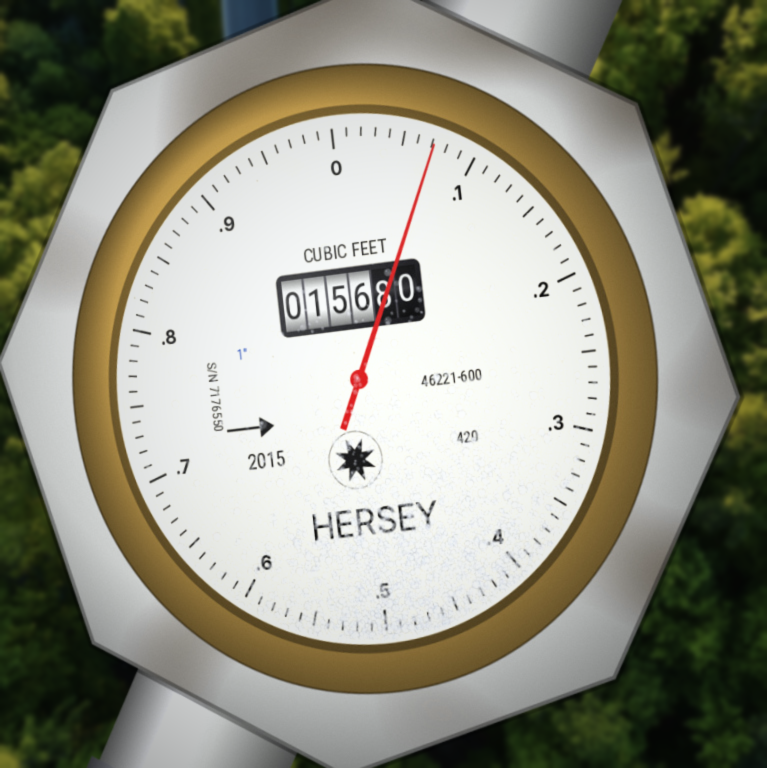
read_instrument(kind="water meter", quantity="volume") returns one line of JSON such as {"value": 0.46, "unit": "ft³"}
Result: {"value": 15680.07, "unit": "ft³"}
